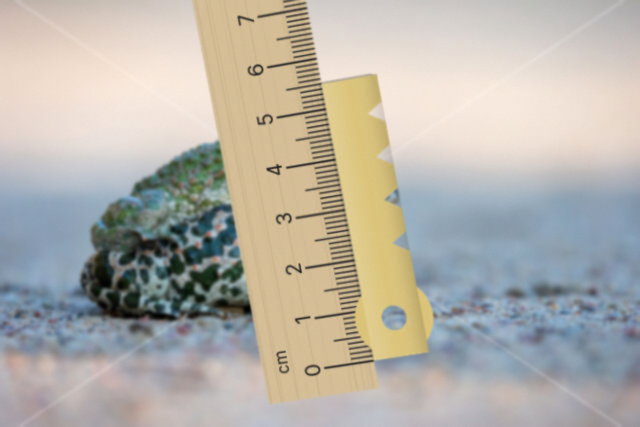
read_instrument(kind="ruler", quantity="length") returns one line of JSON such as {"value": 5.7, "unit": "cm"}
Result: {"value": 5.5, "unit": "cm"}
